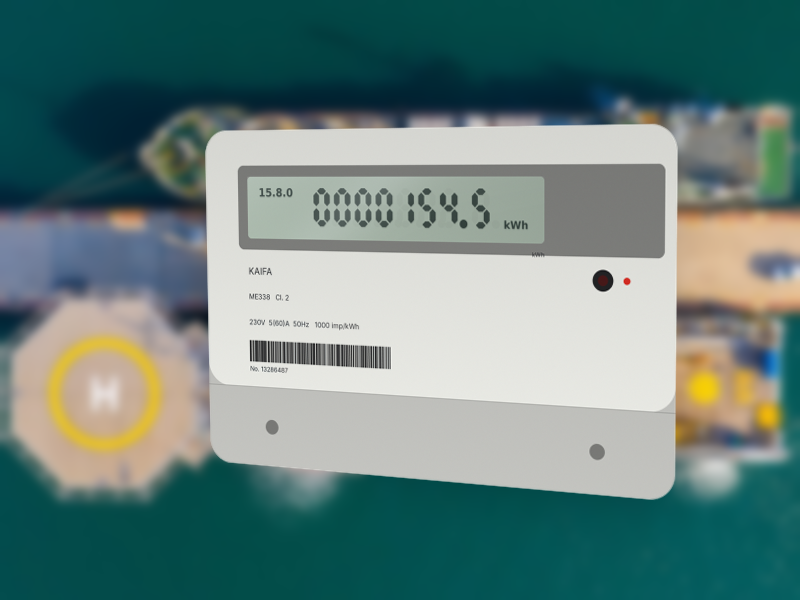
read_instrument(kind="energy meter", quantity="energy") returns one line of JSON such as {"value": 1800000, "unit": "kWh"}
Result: {"value": 154.5, "unit": "kWh"}
